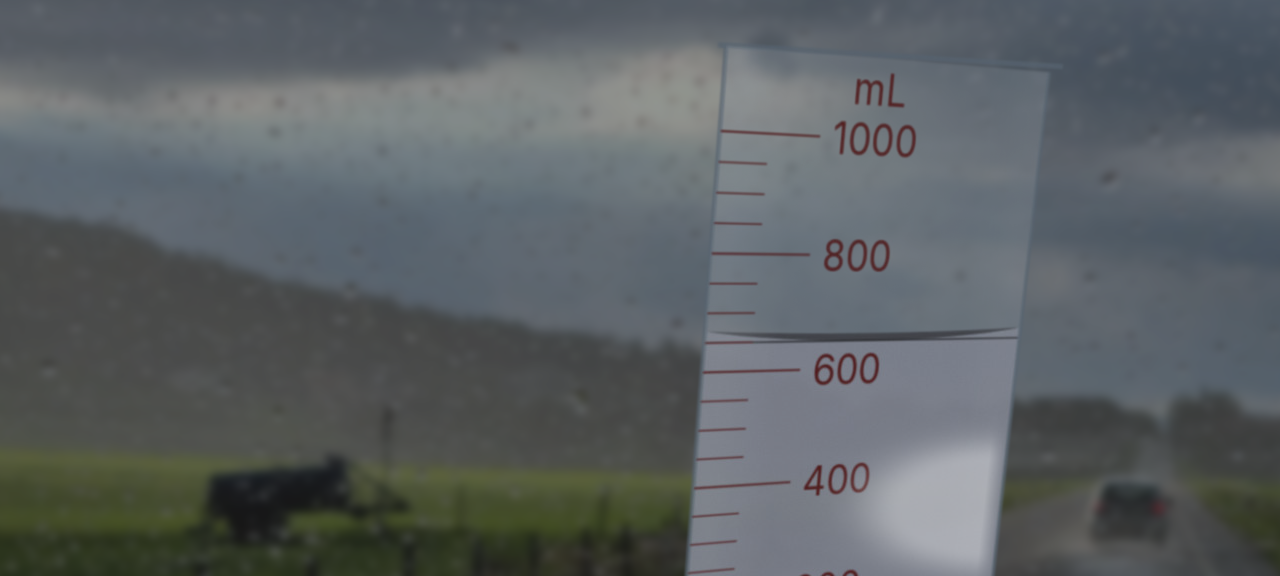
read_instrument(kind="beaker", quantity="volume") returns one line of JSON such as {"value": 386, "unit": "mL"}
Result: {"value": 650, "unit": "mL"}
